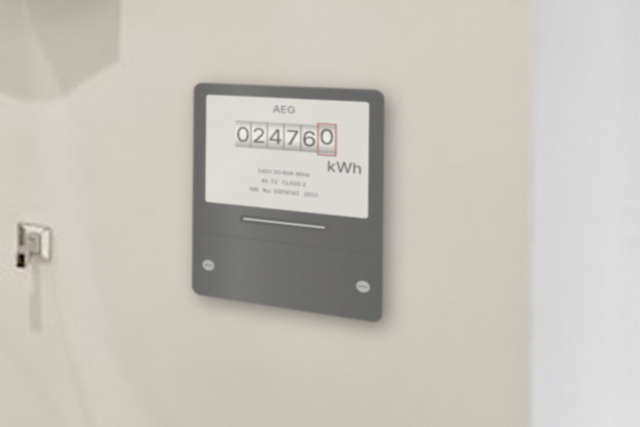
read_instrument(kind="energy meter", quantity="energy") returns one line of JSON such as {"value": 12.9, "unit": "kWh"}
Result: {"value": 2476.0, "unit": "kWh"}
